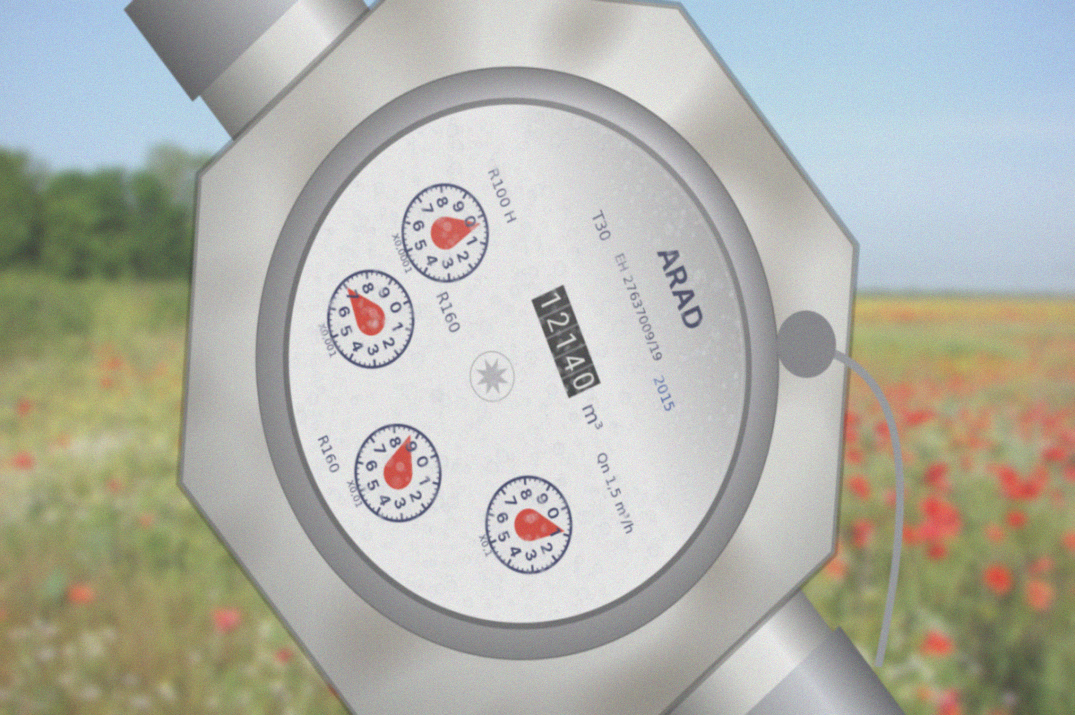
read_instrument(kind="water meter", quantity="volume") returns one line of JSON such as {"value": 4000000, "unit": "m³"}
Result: {"value": 12140.0870, "unit": "m³"}
